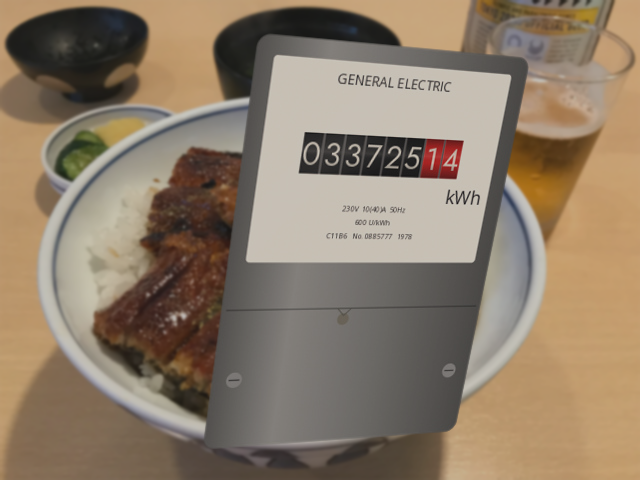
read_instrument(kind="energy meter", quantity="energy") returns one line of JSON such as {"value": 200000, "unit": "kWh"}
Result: {"value": 33725.14, "unit": "kWh"}
